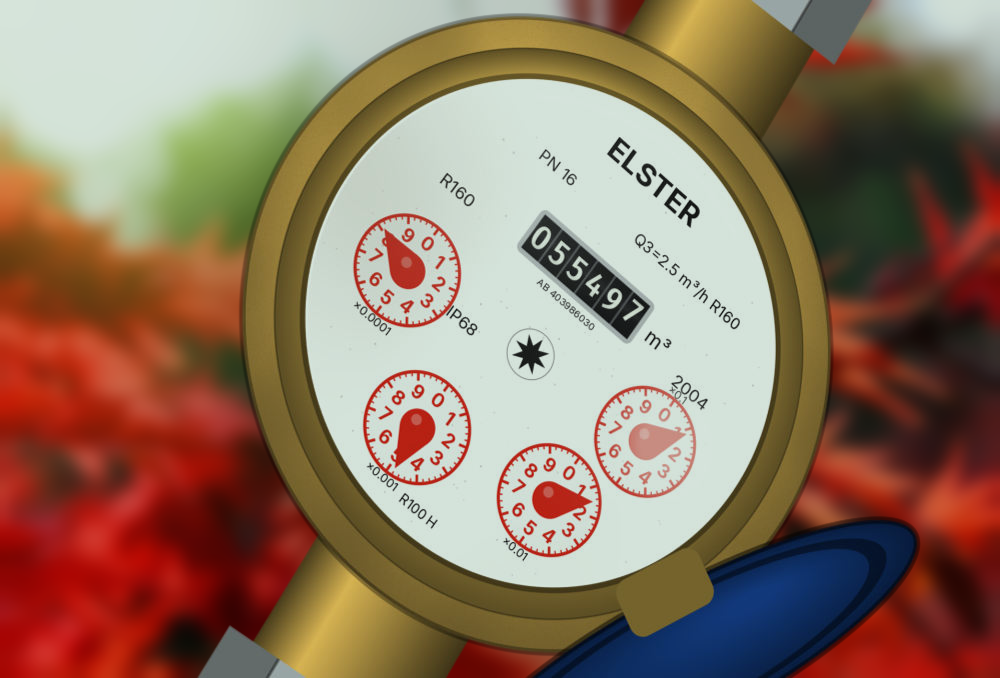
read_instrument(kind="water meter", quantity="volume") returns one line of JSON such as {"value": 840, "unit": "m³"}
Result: {"value": 55497.1148, "unit": "m³"}
